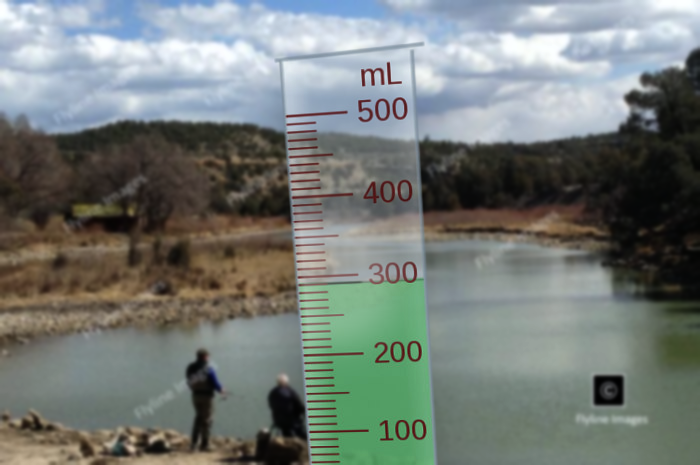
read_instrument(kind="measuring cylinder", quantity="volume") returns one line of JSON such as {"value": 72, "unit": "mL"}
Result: {"value": 290, "unit": "mL"}
